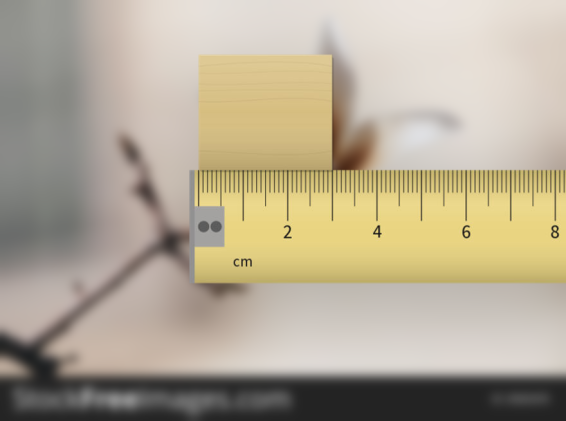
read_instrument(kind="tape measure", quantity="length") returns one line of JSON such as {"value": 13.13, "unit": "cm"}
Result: {"value": 3, "unit": "cm"}
